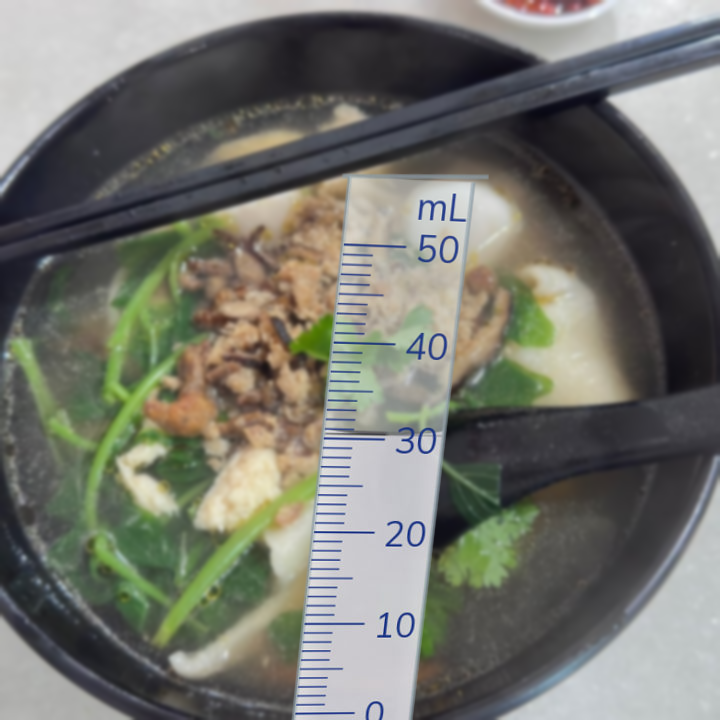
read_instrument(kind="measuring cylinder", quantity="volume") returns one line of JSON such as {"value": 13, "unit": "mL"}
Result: {"value": 30.5, "unit": "mL"}
